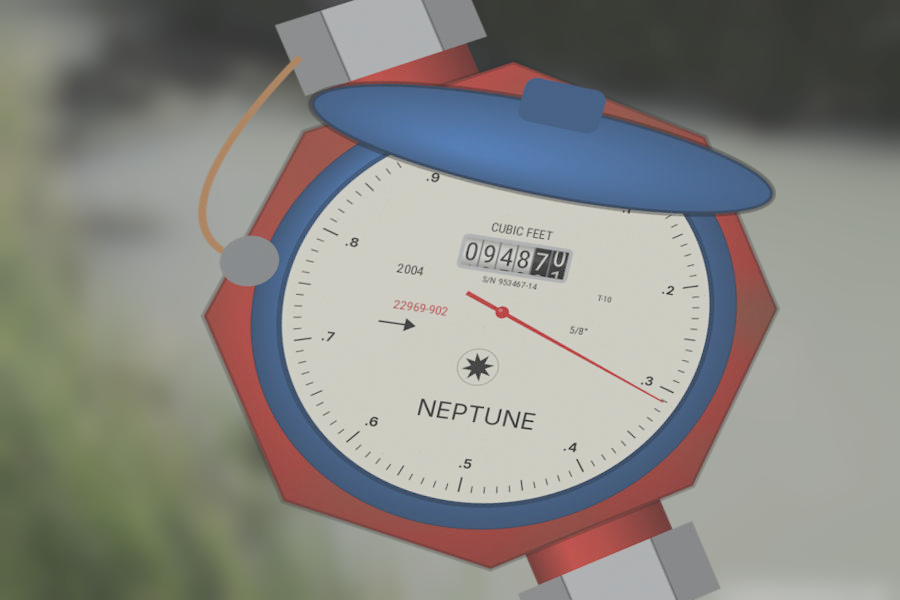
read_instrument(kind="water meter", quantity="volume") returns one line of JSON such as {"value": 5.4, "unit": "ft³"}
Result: {"value": 94870.31, "unit": "ft³"}
